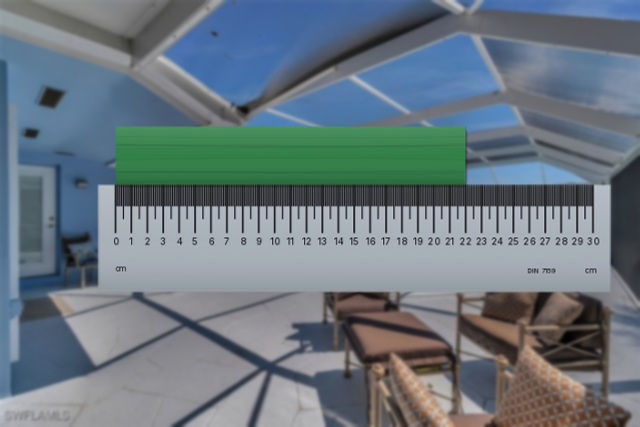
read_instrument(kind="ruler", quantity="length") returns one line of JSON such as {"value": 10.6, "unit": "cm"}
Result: {"value": 22, "unit": "cm"}
